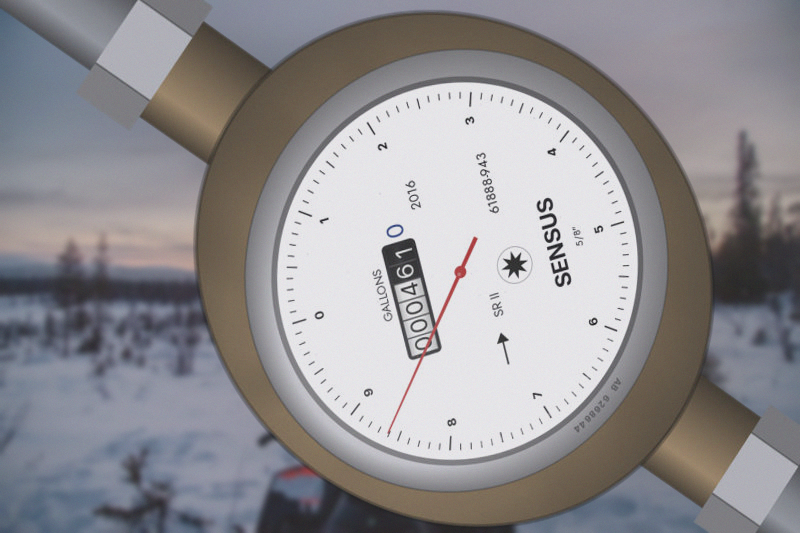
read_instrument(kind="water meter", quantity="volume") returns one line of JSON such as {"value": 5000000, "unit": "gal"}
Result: {"value": 4608.6, "unit": "gal"}
